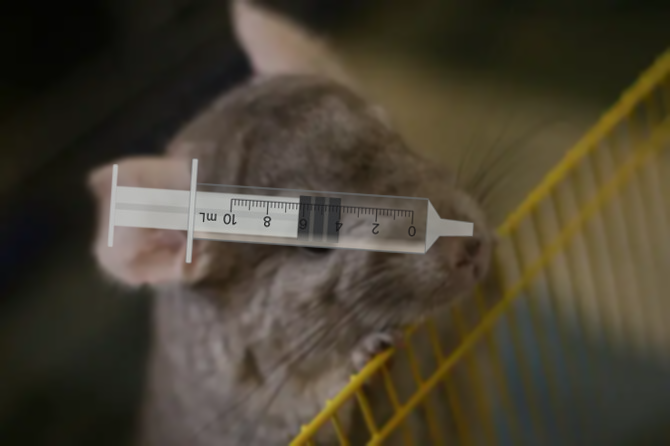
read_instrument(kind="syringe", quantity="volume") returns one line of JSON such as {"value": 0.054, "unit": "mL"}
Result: {"value": 4, "unit": "mL"}
